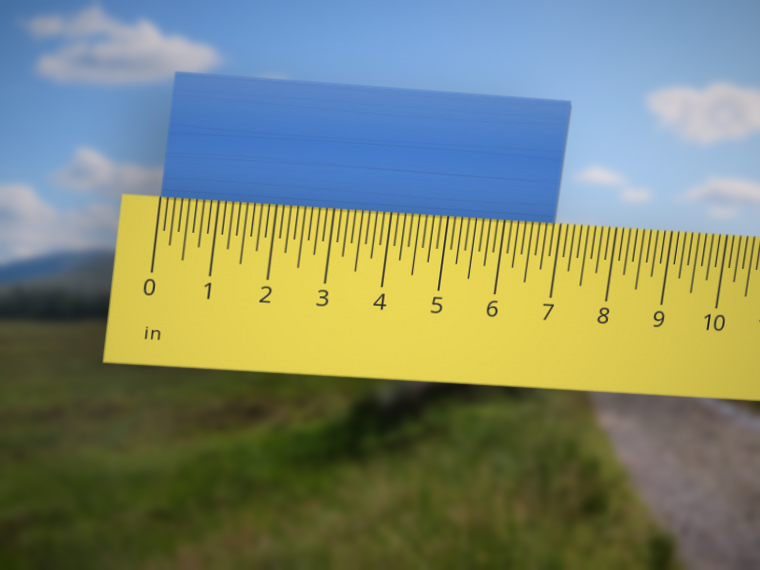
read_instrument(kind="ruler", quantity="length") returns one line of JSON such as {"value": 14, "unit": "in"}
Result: {"value": 6.875, "unit": "in"}
